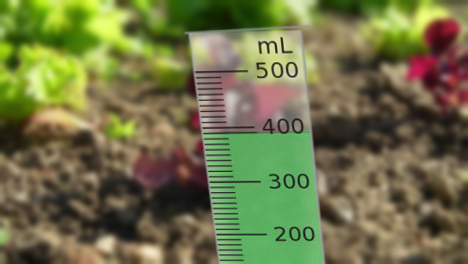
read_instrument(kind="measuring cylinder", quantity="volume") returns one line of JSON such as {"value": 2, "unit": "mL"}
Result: {"value": 390, "unit": "mL"}
